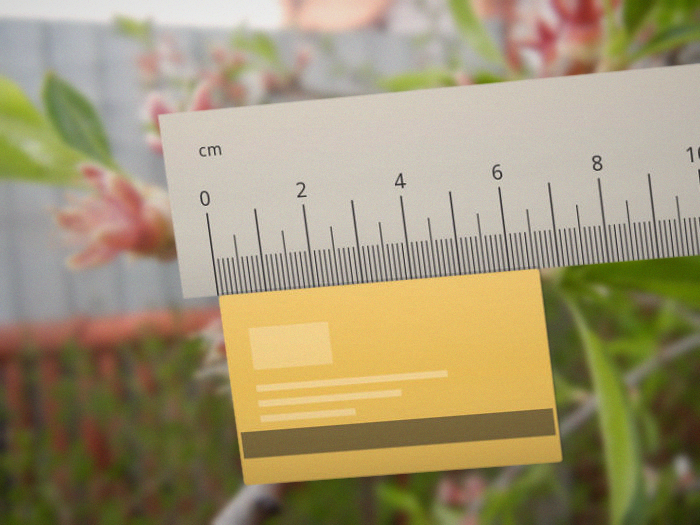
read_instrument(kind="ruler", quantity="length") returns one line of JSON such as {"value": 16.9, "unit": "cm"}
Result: {"value": 6.6, "unit": "cm"}
